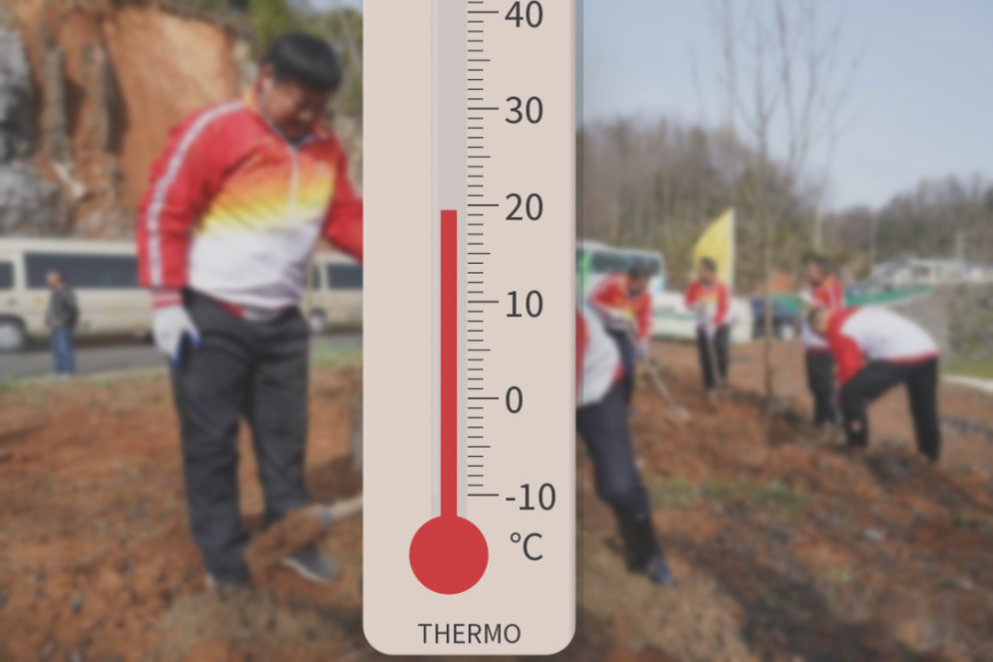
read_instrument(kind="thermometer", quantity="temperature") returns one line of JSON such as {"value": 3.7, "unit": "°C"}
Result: {"value": 19.5, "unit": "°C"}
